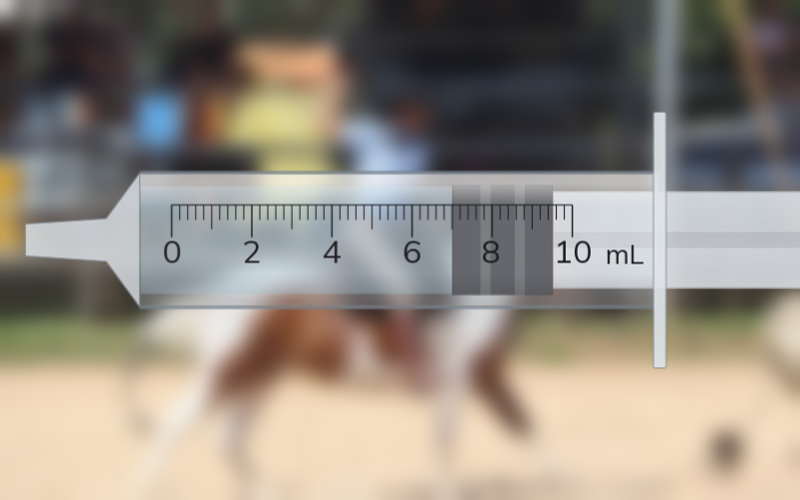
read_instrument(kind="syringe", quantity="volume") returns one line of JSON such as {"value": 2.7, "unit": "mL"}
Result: {"value": 7, "unit": "mL"}
